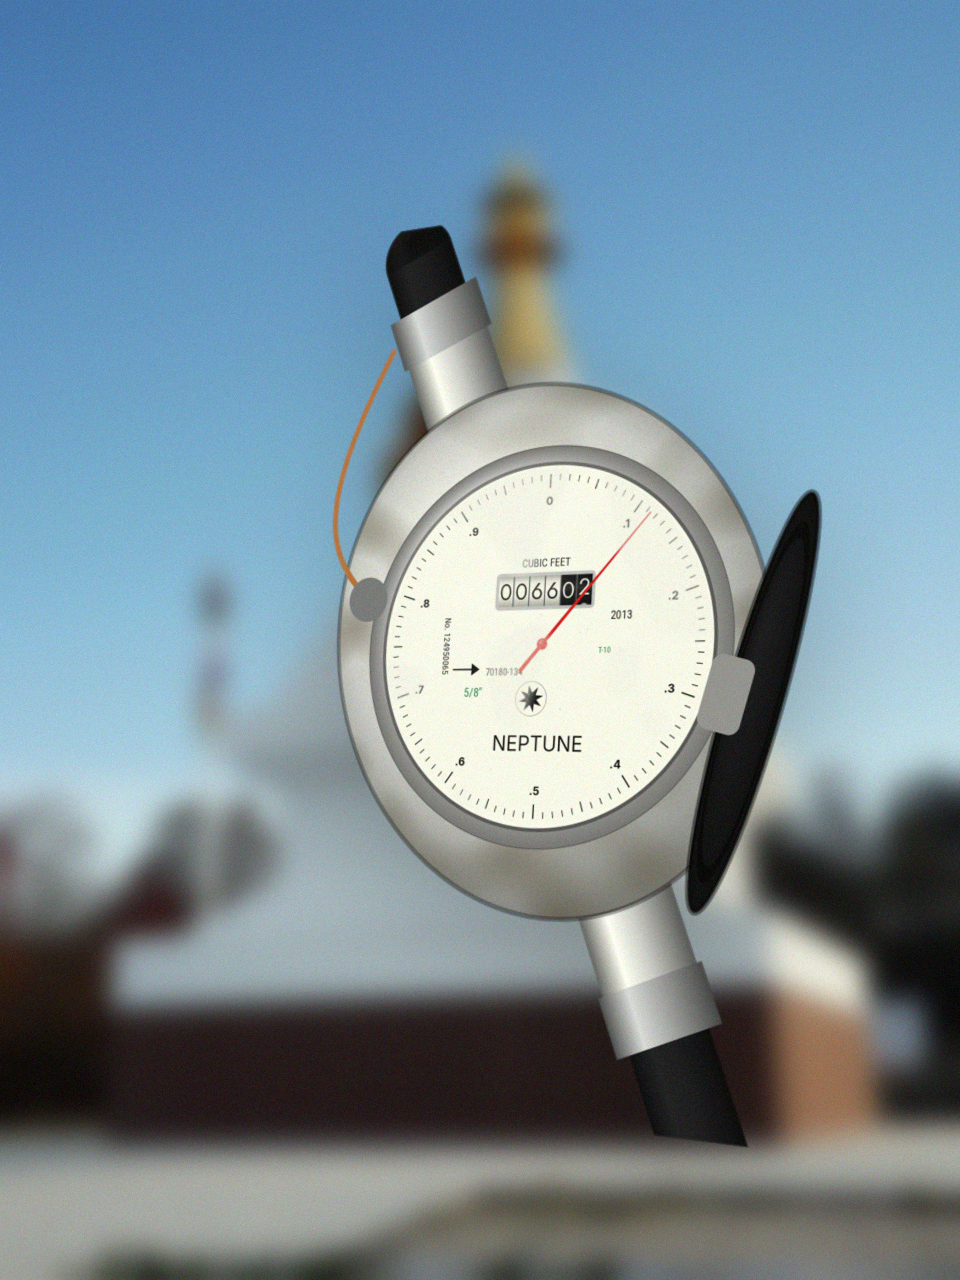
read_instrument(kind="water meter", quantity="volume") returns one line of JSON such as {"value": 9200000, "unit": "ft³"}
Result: {"value": 6602.11, "unit": "ft³"}
